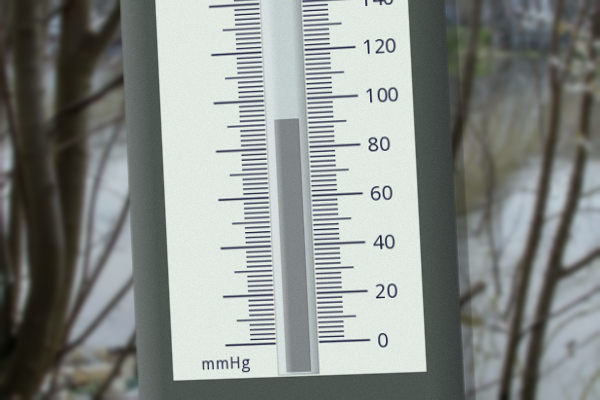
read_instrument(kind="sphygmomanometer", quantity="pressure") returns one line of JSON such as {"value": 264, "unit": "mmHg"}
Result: {"value": 92, "unit": "mmHg"}
